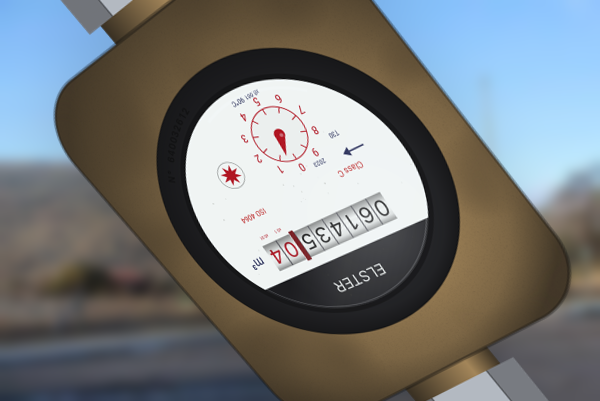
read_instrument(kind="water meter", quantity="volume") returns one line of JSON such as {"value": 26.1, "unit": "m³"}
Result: {"value": 61435.040, "unit": "m³"}
